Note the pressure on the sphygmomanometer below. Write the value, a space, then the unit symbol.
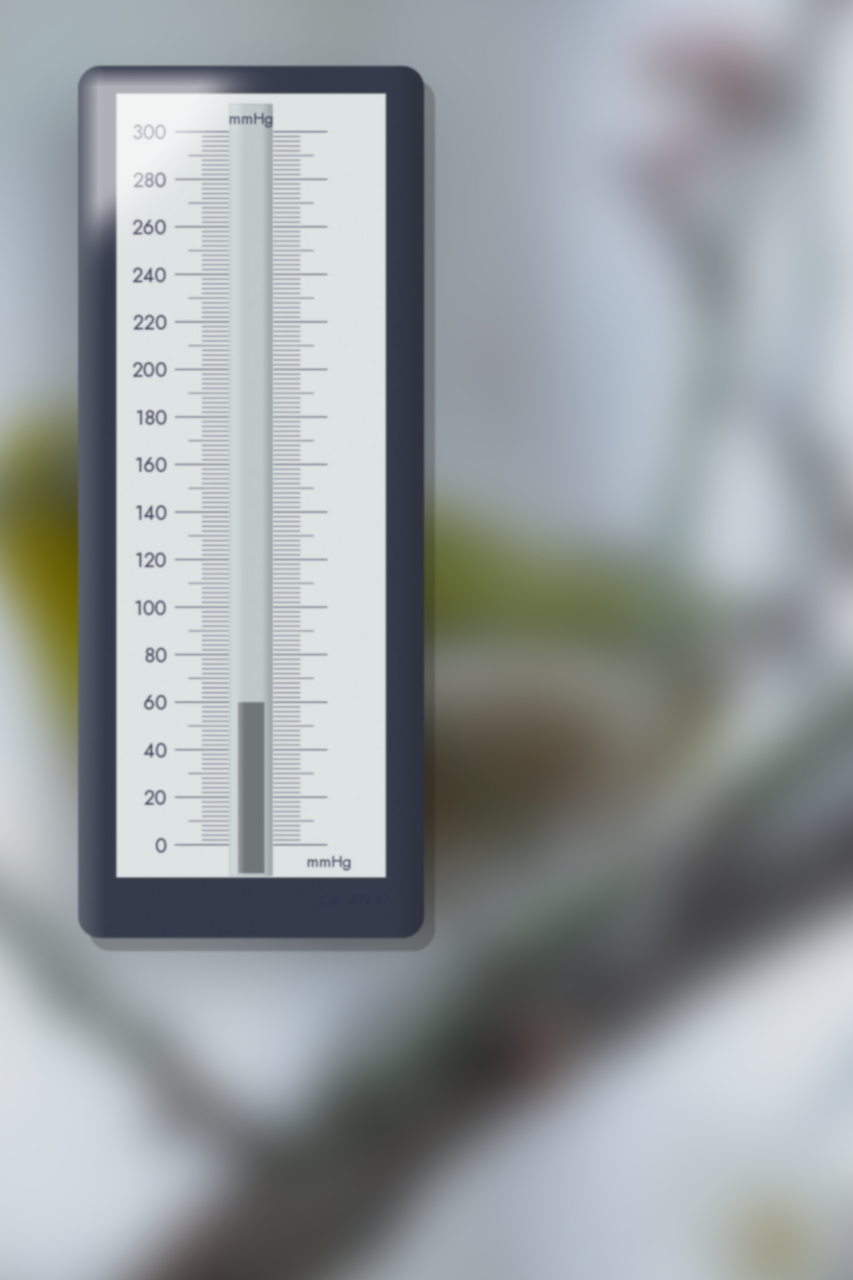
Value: 60 mmHg
